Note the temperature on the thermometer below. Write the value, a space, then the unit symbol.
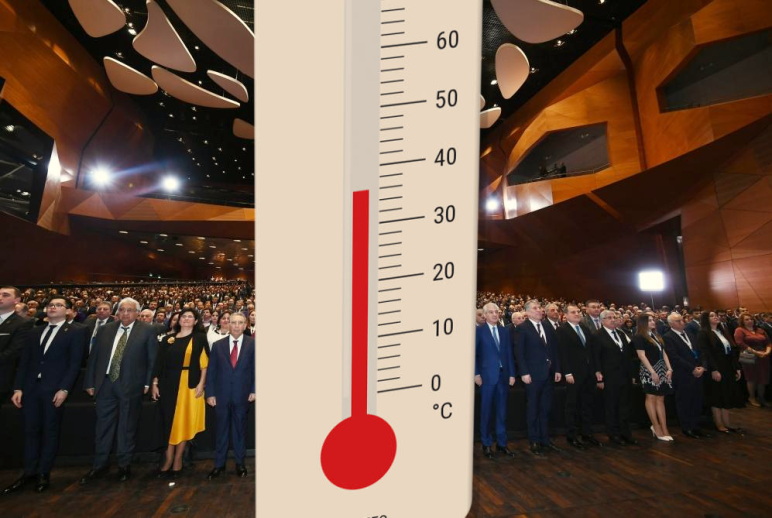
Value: 36 °C
